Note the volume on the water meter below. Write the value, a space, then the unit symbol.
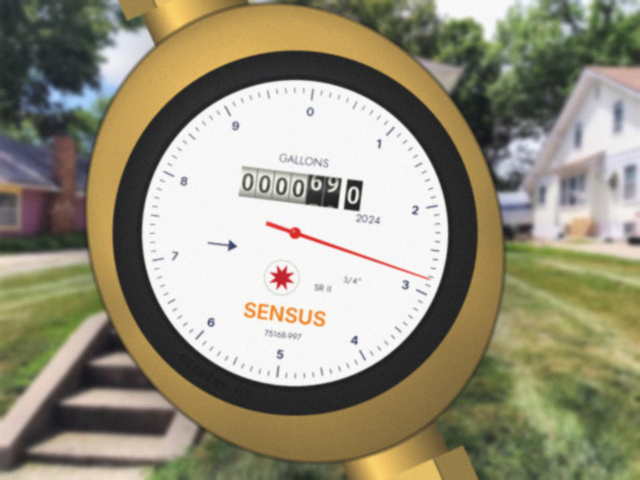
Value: 692.8 gal
